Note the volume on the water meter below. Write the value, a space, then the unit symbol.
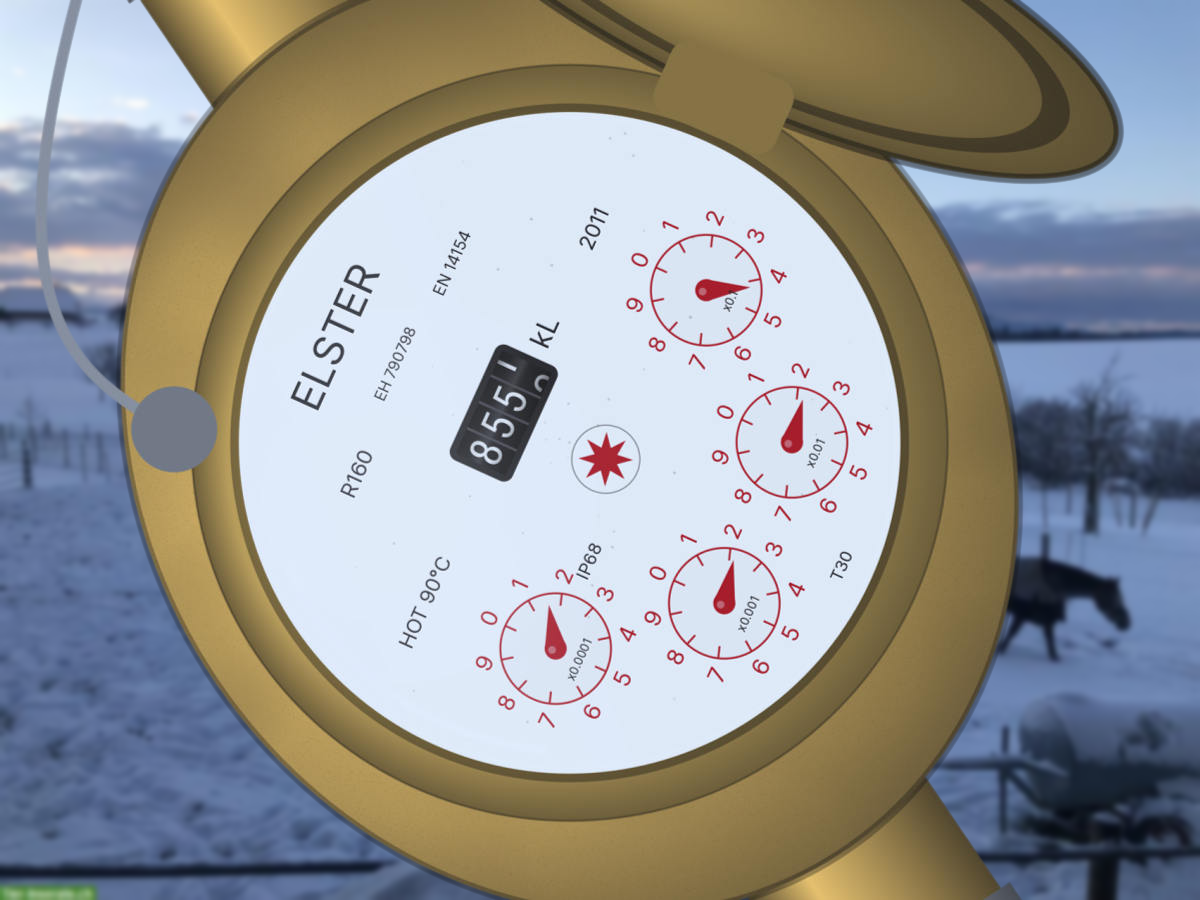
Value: 8551.4221 kL
